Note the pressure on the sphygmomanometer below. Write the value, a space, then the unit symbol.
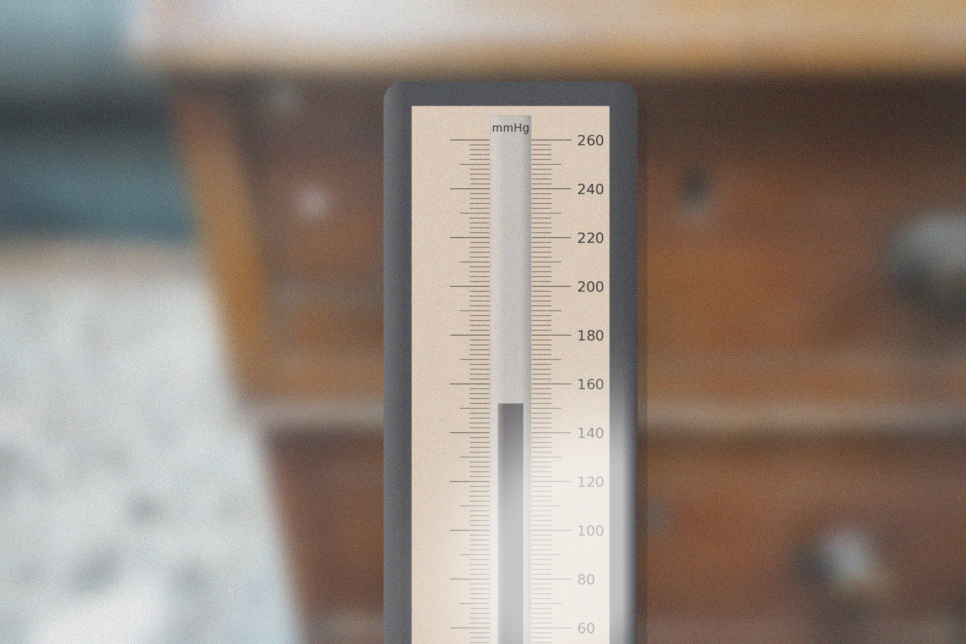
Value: 152 mmHg
